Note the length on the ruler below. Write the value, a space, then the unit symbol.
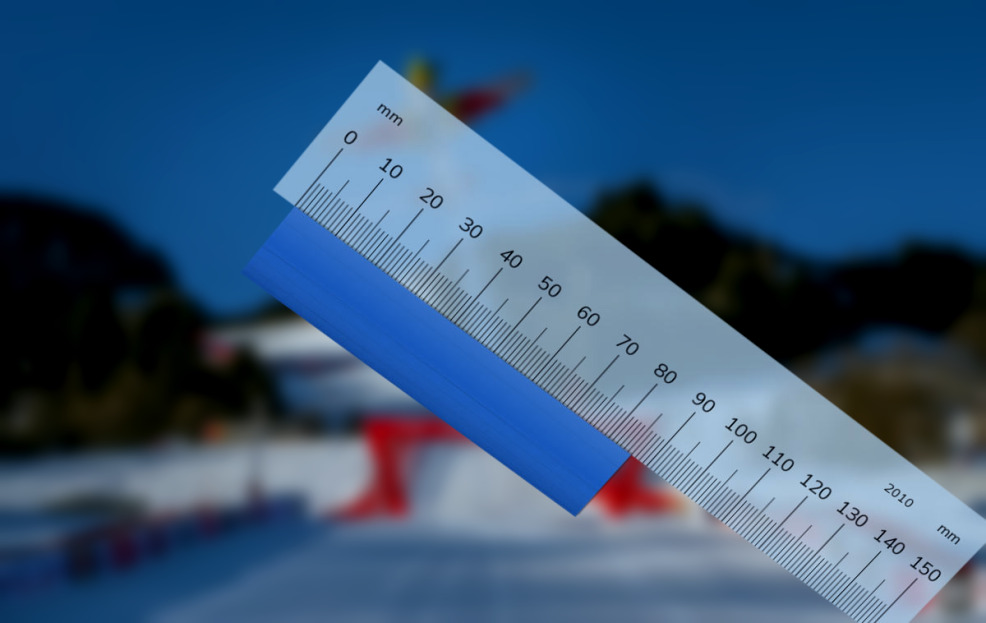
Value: 86 mm
